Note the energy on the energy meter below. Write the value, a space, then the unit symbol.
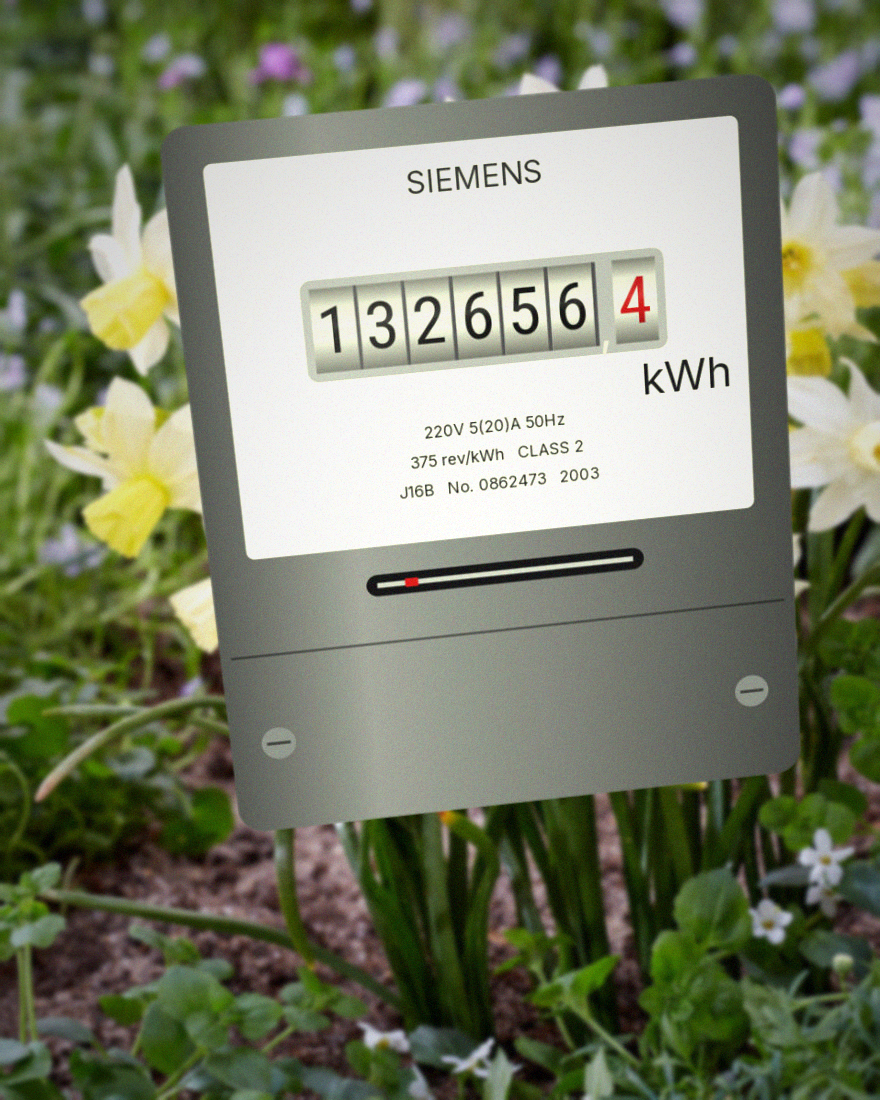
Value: 132656.4 kWh
